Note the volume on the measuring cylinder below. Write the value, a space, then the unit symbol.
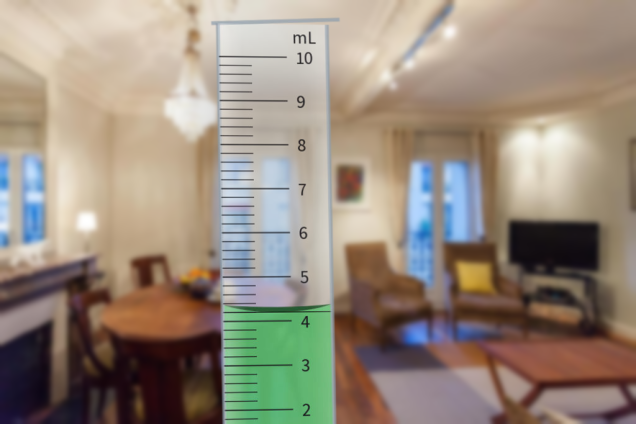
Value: 4.2 mL
